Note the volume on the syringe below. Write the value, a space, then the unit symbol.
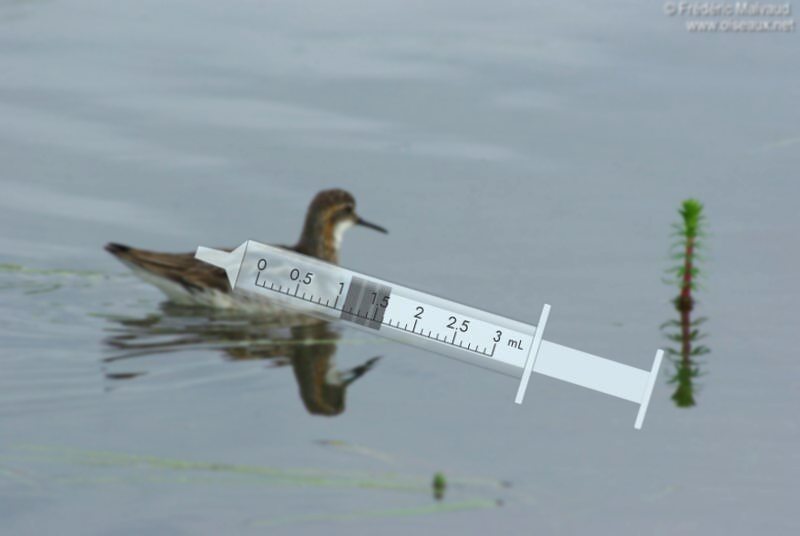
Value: 1.1 mL
